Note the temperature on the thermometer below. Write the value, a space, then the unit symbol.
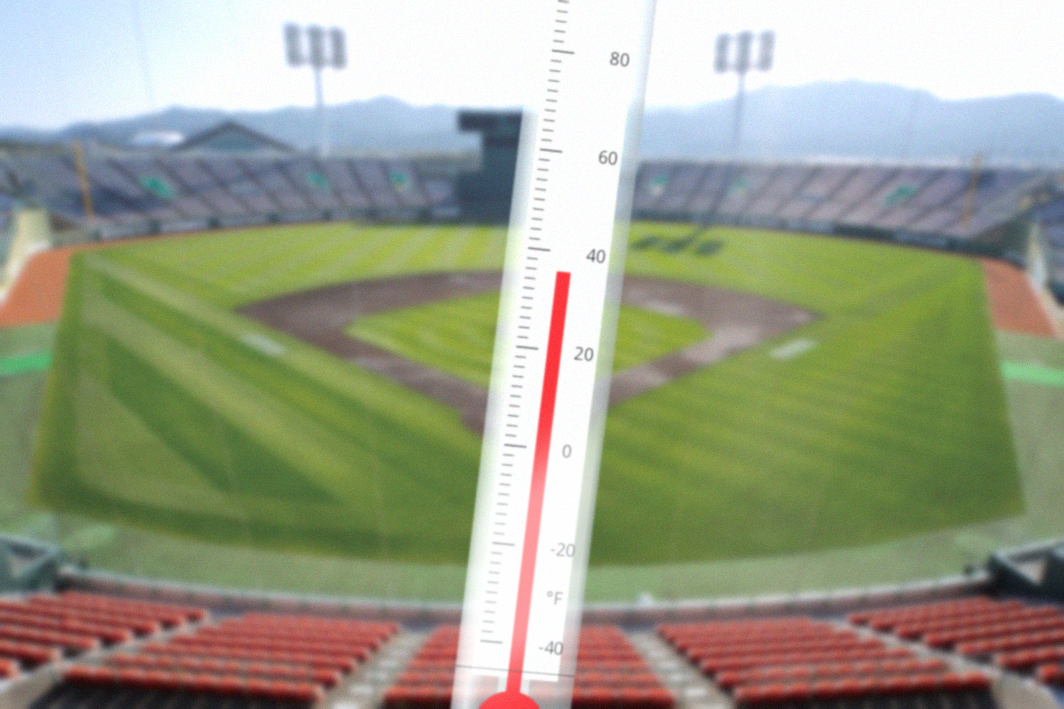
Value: 36 °F
